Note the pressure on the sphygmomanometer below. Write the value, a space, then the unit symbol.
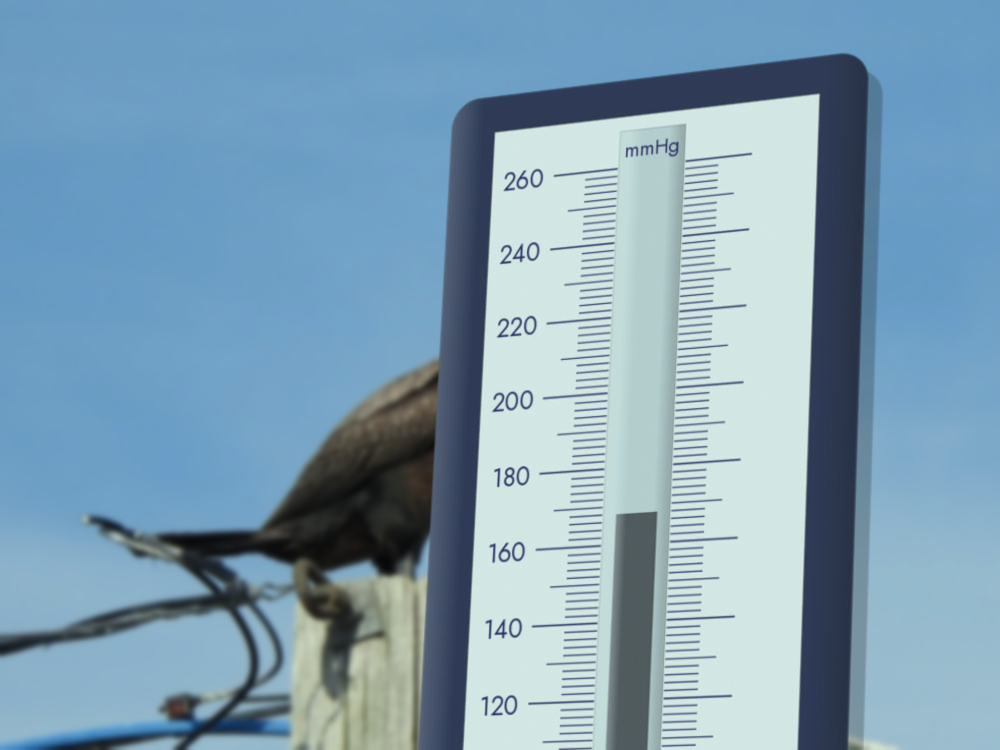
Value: 168 mmHg
